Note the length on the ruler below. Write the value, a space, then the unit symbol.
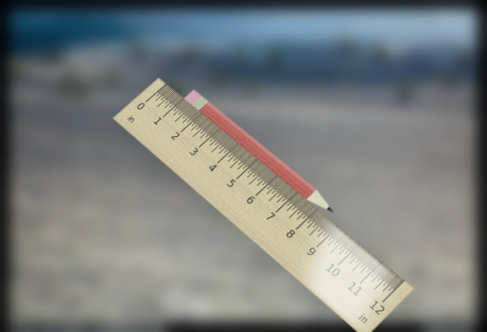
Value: 7.5 in
